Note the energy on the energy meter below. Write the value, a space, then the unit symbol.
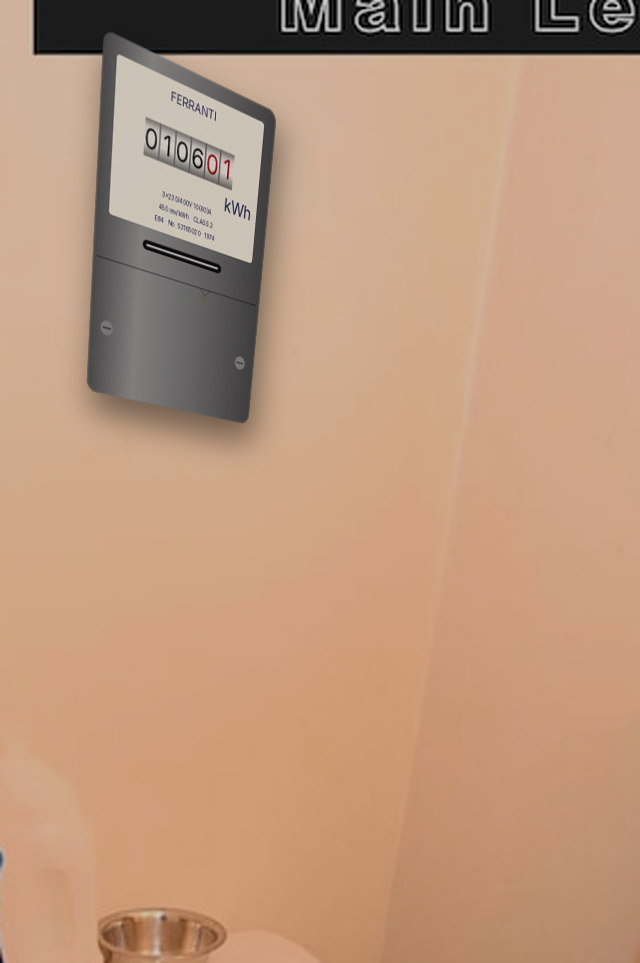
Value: 106.01 kWh
